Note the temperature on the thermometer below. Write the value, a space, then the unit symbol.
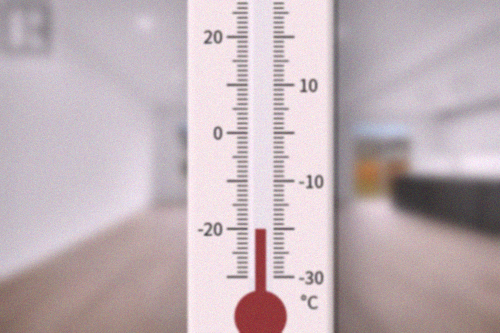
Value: -20 °C
